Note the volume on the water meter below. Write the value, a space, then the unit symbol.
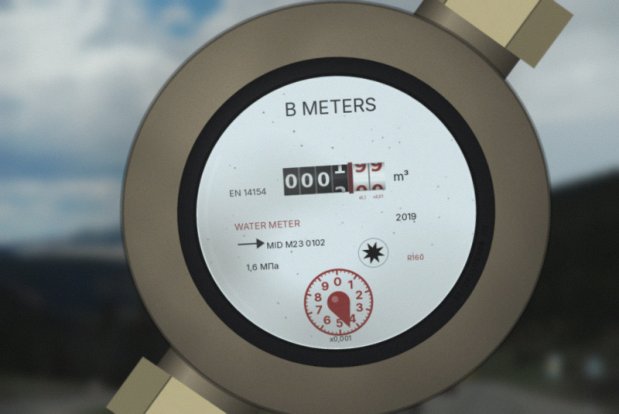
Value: 1.994 m³
